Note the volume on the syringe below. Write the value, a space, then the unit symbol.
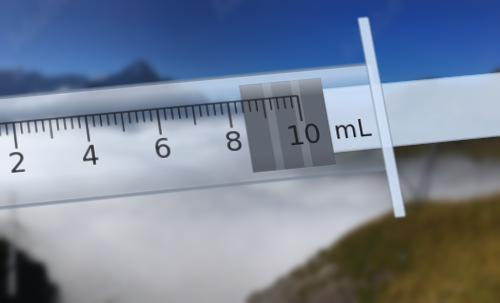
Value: 8.4 mL
